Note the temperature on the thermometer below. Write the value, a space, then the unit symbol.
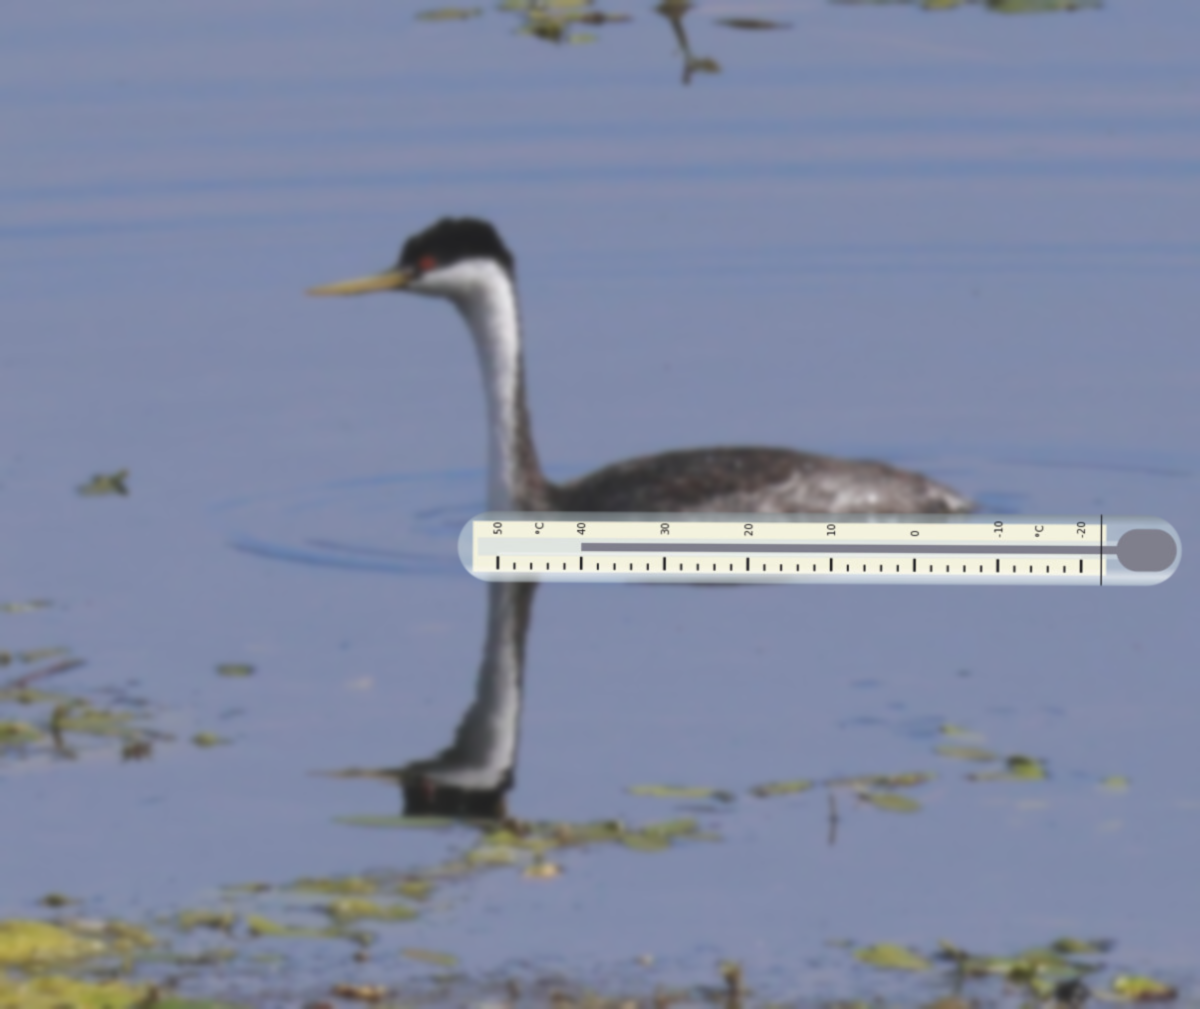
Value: 40 °C
